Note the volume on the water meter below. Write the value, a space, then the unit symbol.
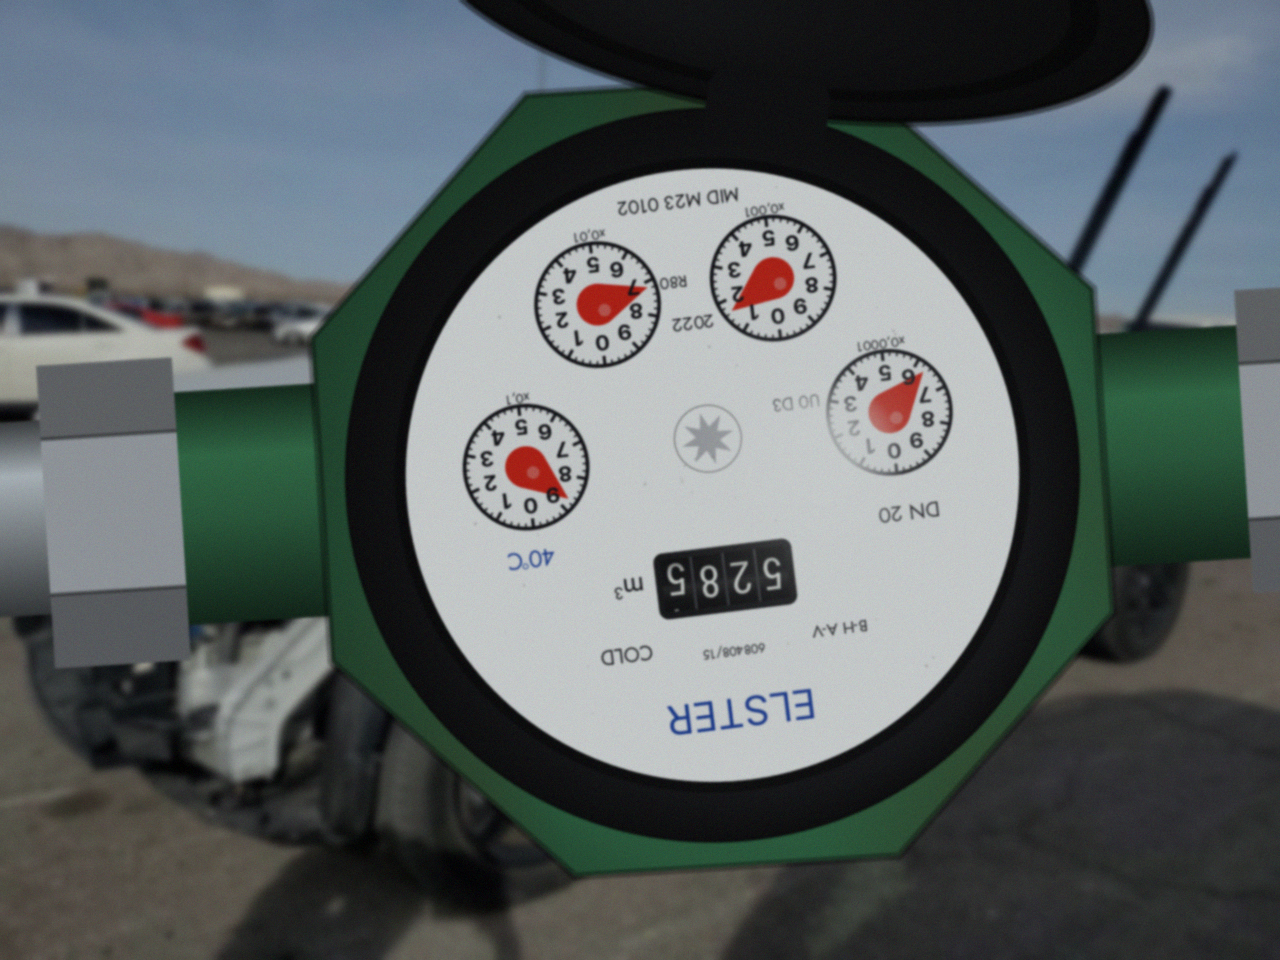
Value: 5284.8716 m³
